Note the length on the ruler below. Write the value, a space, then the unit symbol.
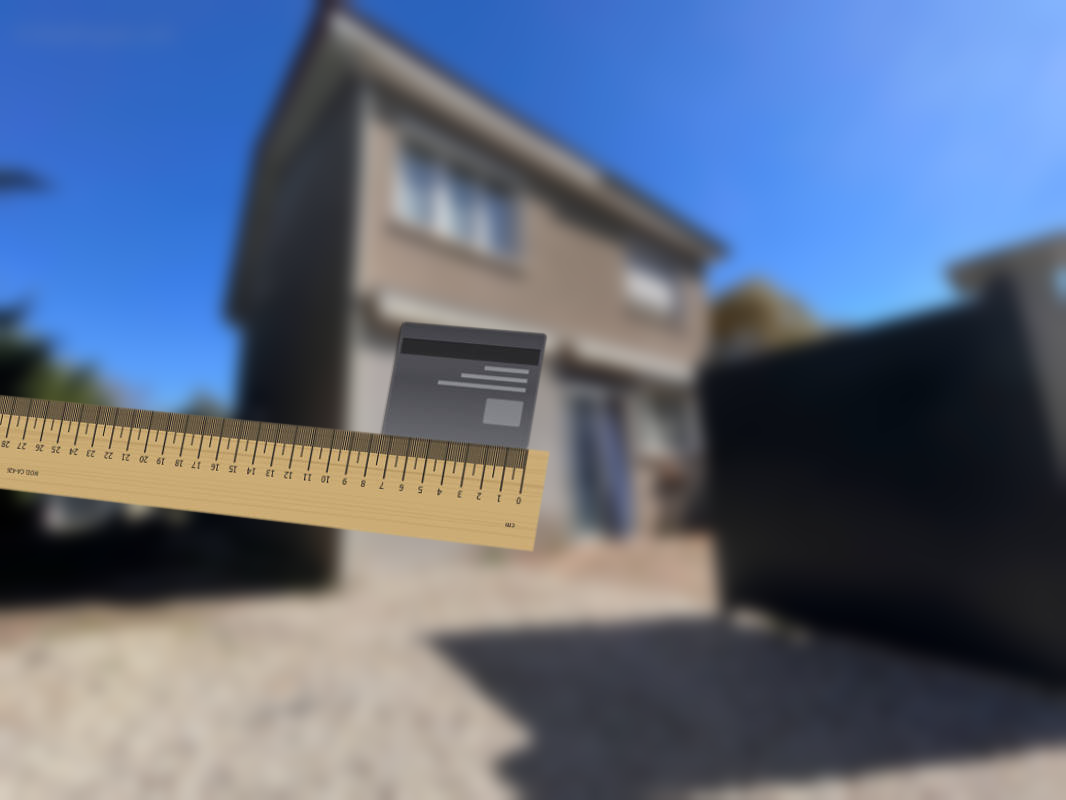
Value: 7.5 cm
